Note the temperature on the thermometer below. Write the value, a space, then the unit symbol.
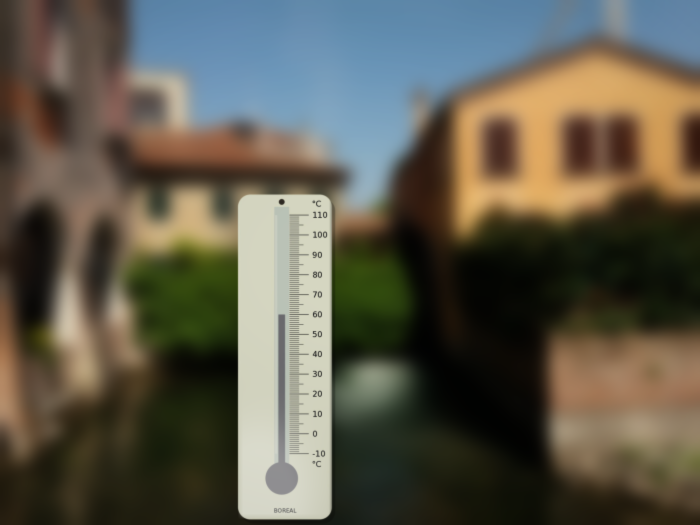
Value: 60 °C
